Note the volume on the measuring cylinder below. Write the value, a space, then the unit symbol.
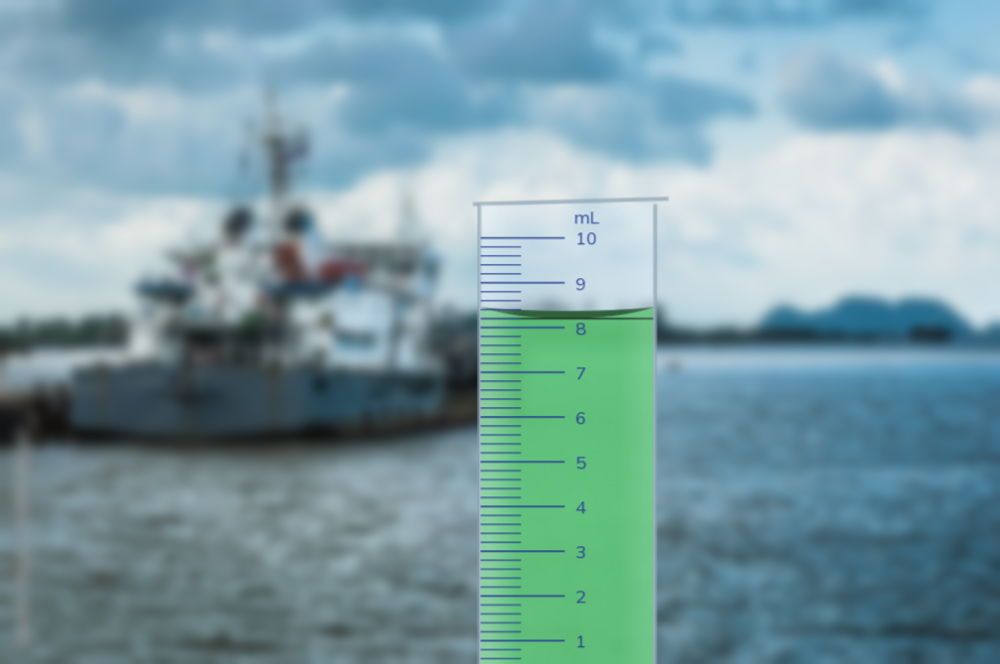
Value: 8.2 mL
